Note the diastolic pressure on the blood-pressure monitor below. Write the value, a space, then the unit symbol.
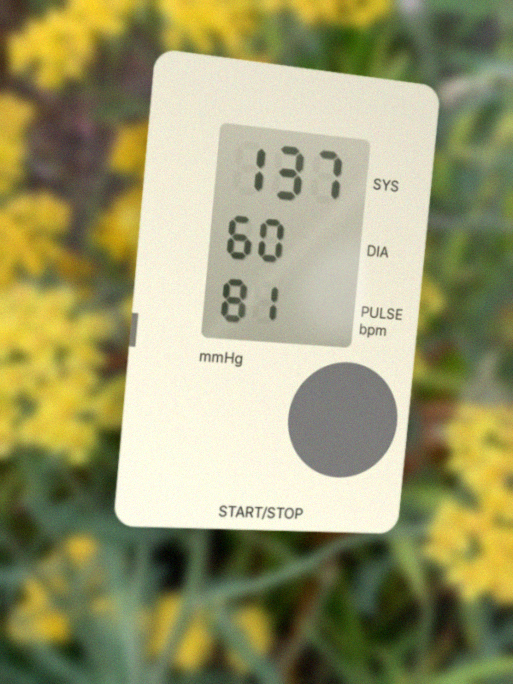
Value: 60 mmHg
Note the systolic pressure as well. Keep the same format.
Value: 137 mmHg
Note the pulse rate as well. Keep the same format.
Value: 81 bpm
